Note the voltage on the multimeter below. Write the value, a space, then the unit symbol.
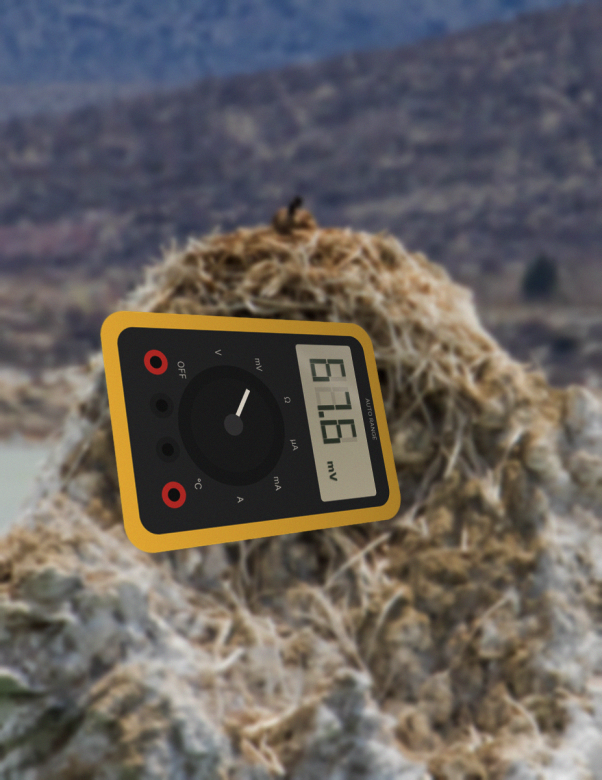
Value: 67.6 mV
